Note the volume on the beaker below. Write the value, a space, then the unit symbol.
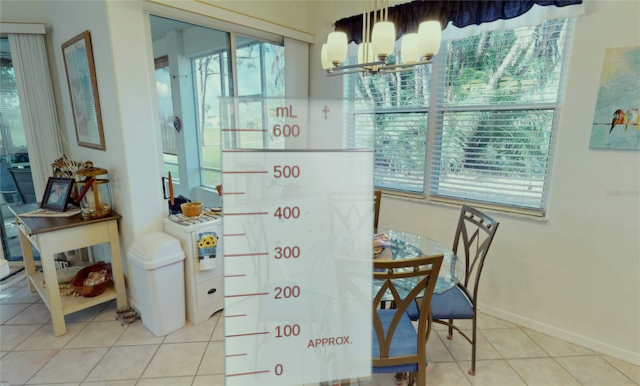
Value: 550 mL
